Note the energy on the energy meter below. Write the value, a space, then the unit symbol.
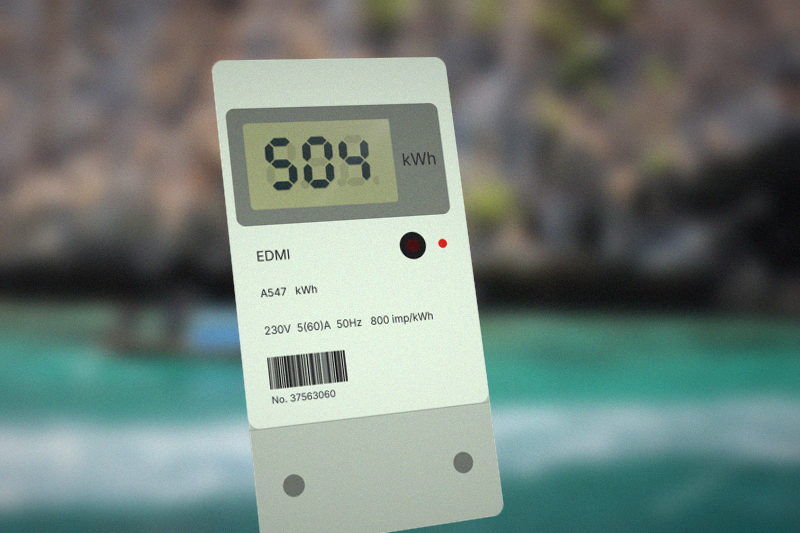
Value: 504 kWh
